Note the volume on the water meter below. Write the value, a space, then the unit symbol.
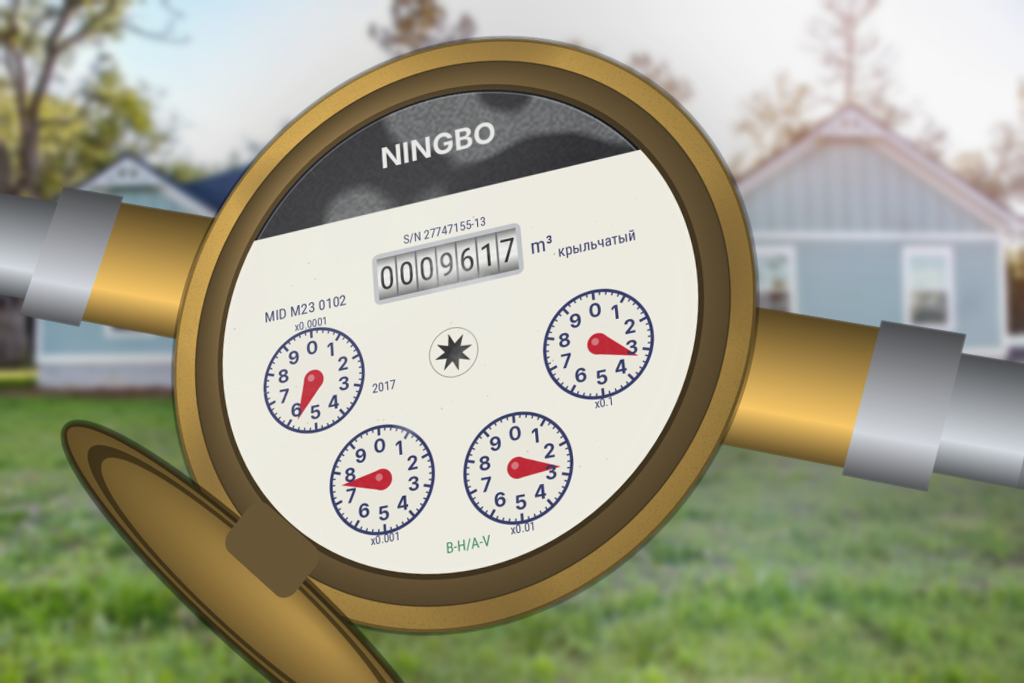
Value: 9617.3275 m³
